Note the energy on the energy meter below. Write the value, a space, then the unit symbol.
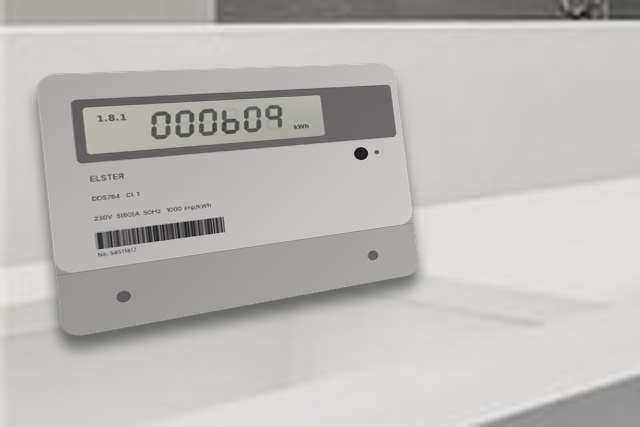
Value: 609 kWh
